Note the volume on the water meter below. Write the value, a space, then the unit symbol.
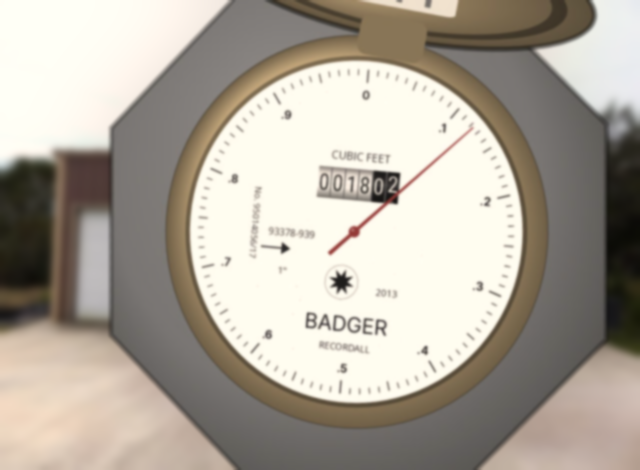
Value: 1802.12 ft³
